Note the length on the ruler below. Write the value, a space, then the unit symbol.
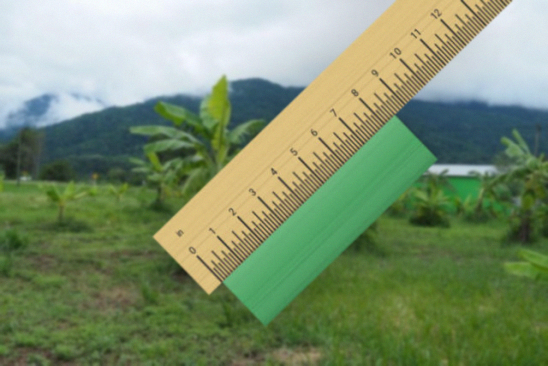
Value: 8.5 in
